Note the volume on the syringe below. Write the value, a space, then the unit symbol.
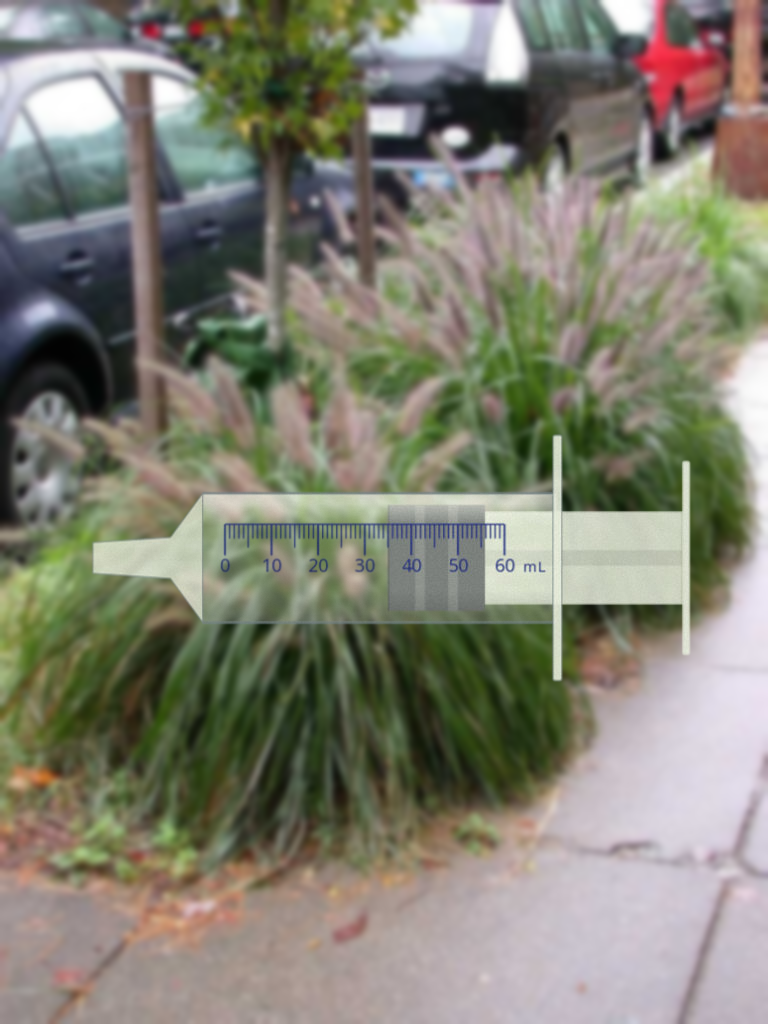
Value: 35 mL
